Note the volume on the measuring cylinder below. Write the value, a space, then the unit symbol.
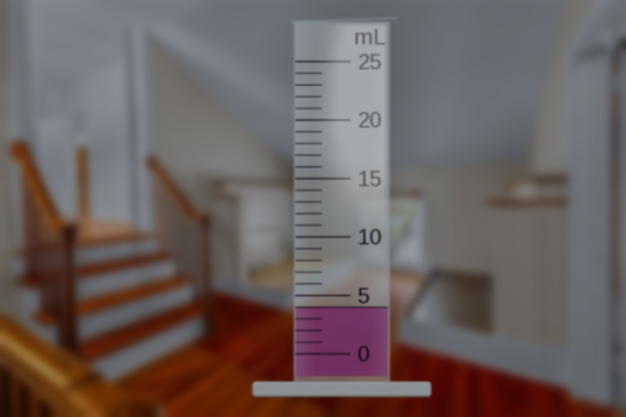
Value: 4 mL
